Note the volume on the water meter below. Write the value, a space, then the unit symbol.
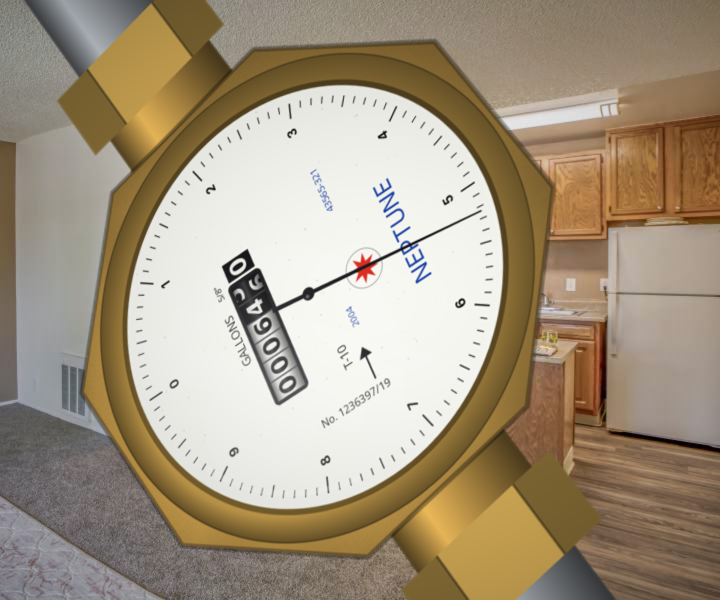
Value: 6455.2 gal
